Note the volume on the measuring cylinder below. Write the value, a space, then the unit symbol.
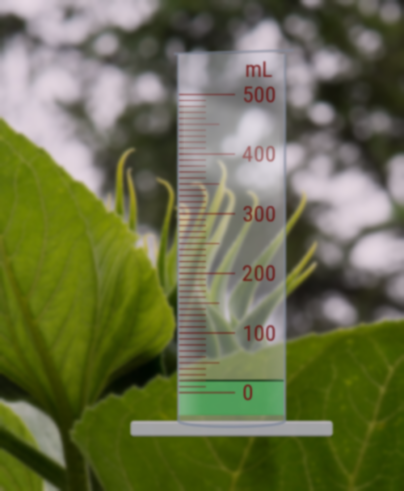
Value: 20 mL
